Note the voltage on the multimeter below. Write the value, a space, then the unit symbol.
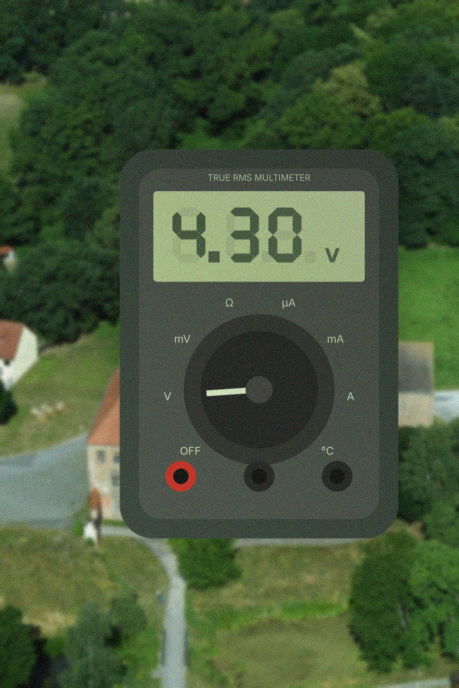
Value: 4.30 V
